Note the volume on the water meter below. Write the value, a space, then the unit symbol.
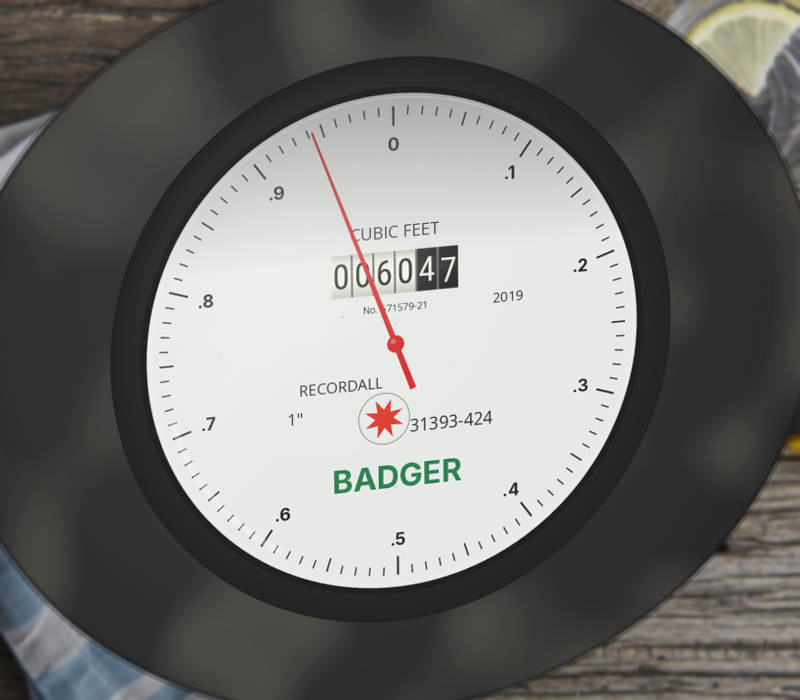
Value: 6046.94 ft³
